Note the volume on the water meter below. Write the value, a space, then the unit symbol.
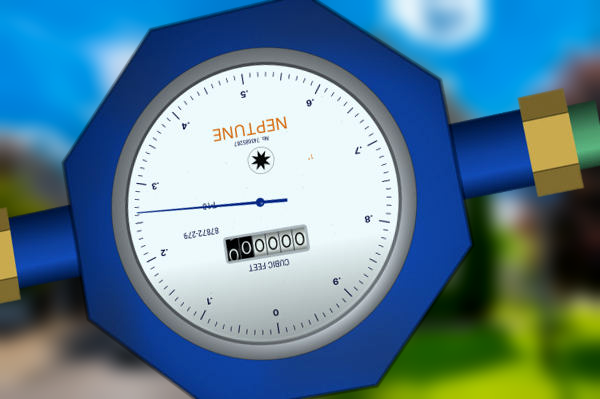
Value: 0.26 ft³
